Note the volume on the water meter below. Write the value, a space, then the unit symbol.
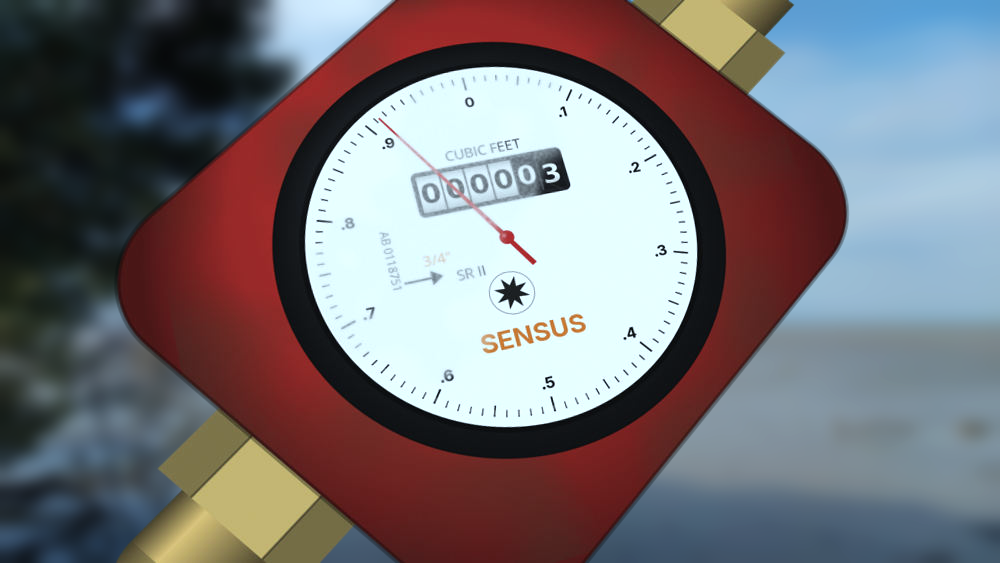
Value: 2.91 ft³
